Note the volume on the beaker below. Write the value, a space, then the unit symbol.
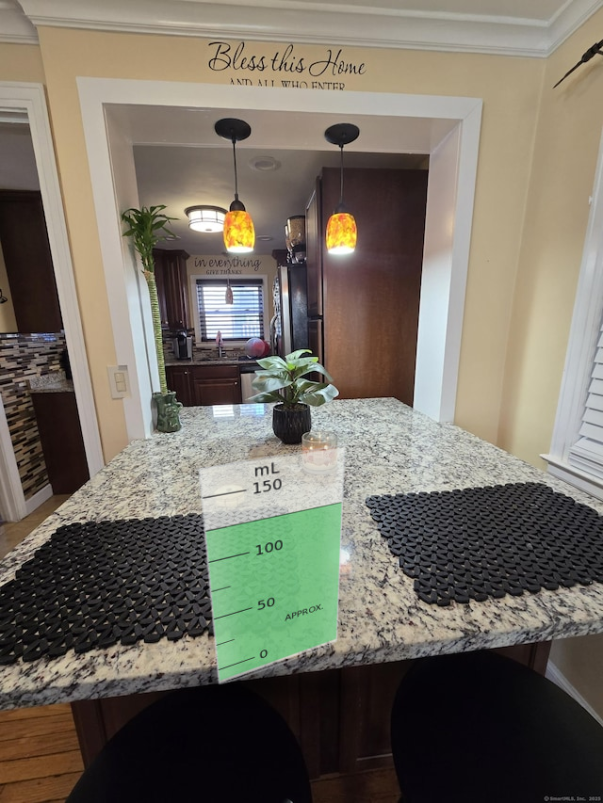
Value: 125 mL
